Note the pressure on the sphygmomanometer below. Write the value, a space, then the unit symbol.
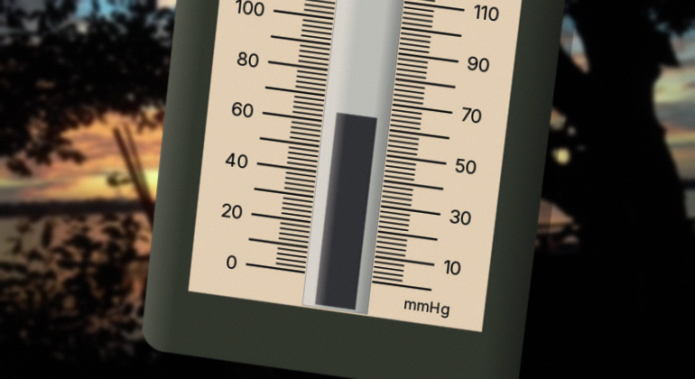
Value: 64 mmHg
